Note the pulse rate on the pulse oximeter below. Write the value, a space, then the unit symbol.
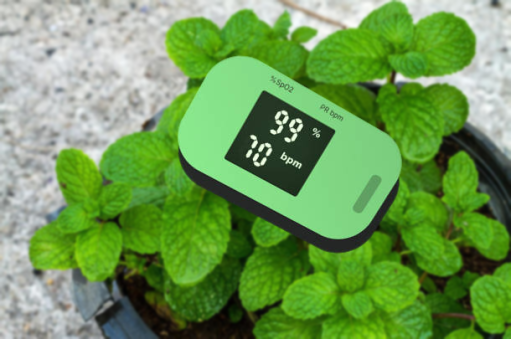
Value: 70 bpm
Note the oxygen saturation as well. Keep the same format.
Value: 99 %
